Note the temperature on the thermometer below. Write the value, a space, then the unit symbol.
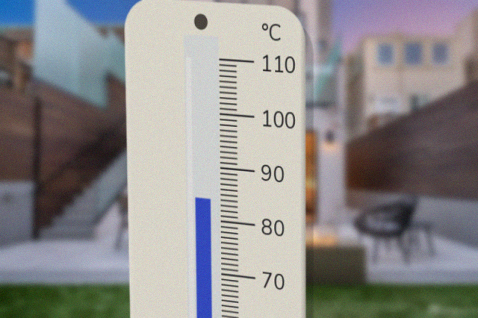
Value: 84 °C
